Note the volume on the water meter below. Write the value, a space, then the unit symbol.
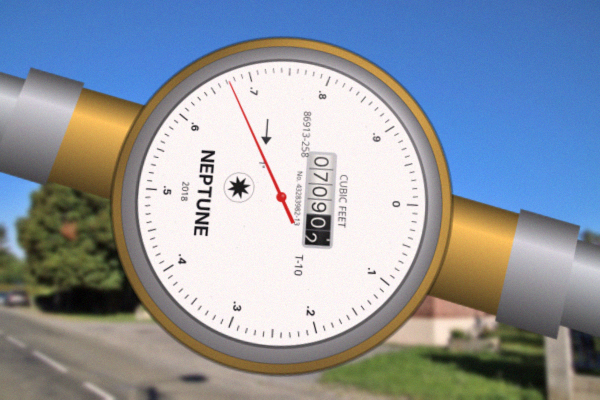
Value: 70901.67 ft³
